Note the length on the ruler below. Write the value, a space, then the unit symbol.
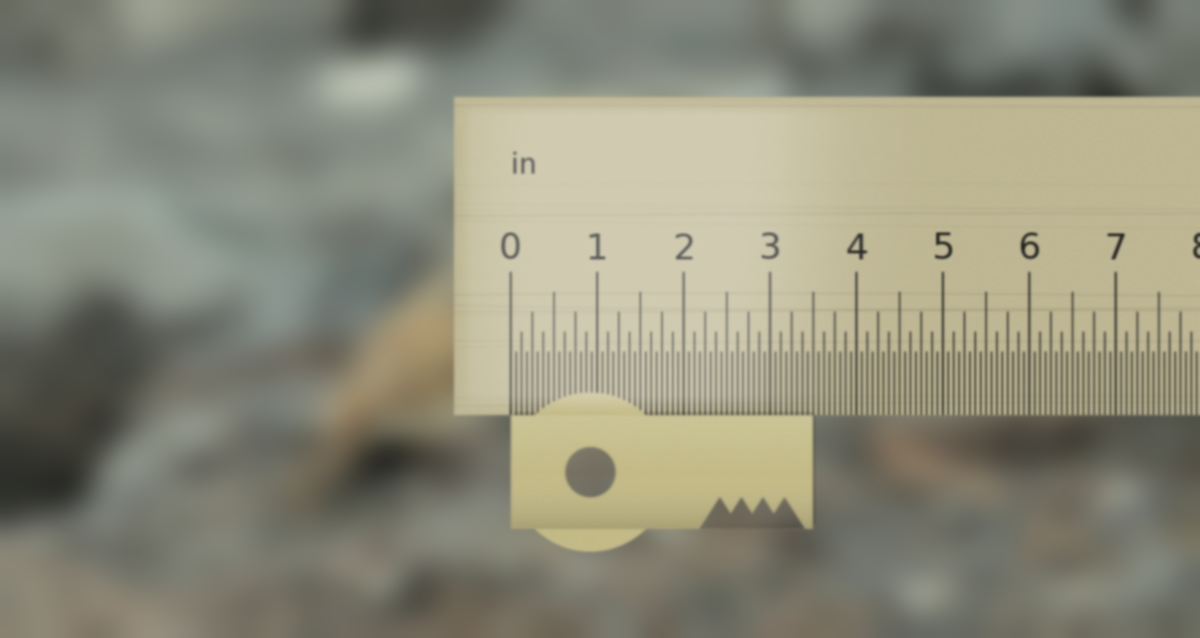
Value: 3.5 in
